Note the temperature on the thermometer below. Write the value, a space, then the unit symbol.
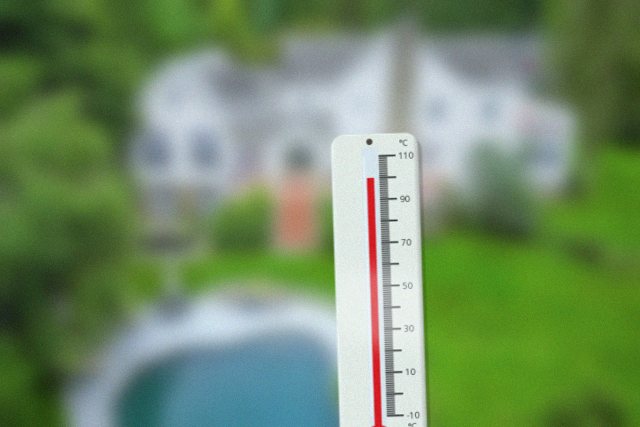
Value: 100 °C
